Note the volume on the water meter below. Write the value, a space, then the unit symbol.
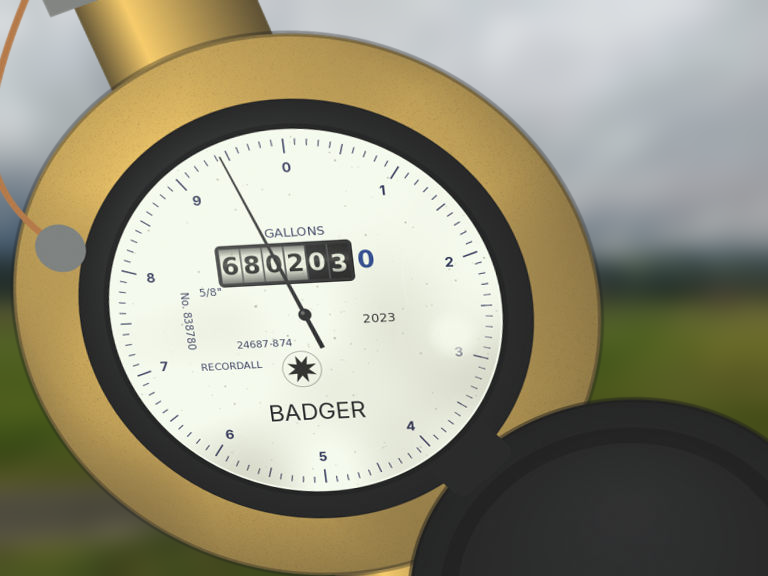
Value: 6802029.4 gal
